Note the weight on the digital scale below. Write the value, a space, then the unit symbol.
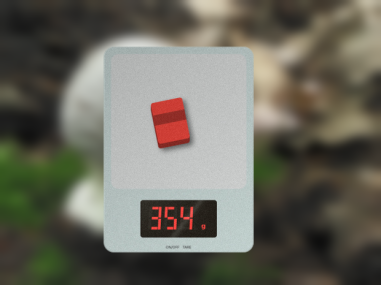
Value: 354 g
